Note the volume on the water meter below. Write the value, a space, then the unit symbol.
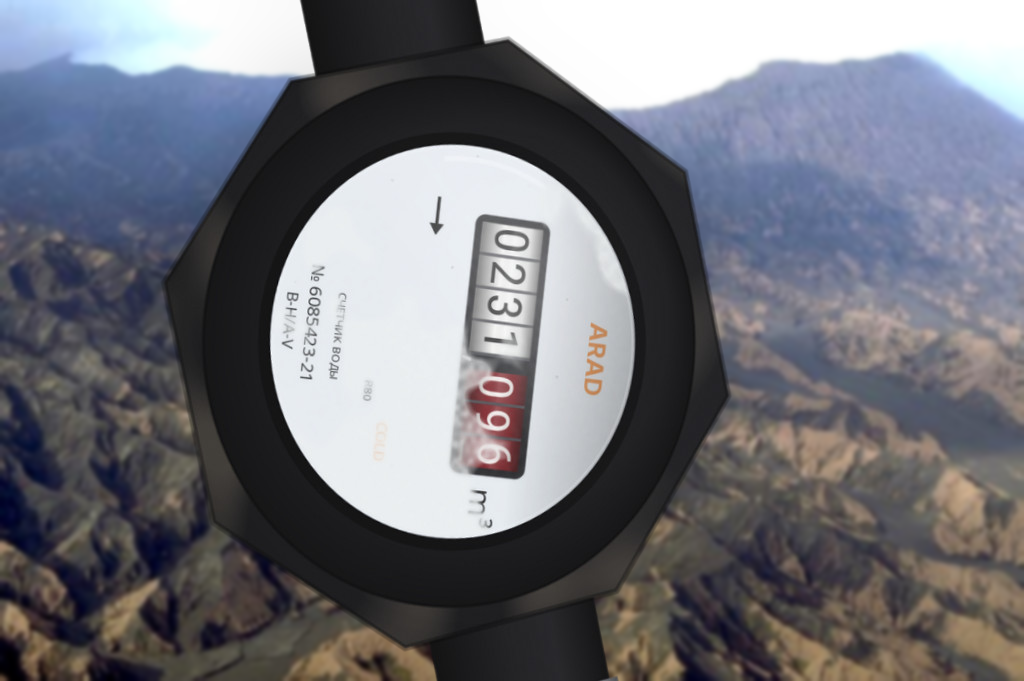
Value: 231.096 m³
